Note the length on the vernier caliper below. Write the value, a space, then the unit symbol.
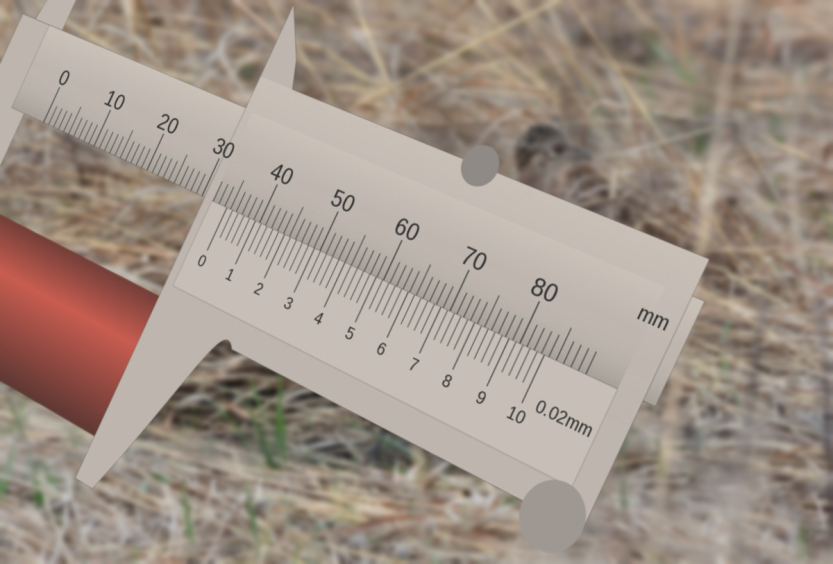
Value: 34.4 mm
